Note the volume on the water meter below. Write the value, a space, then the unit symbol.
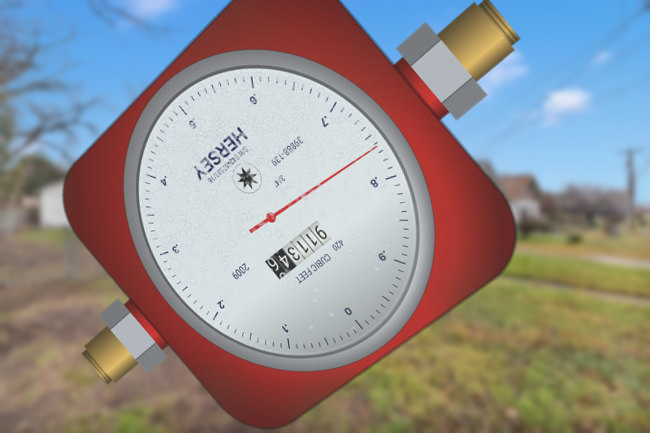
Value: 911345.76 ft³
